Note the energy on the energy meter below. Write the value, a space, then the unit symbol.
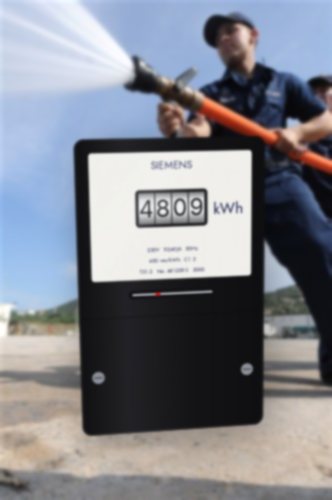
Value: 4809 kWh
